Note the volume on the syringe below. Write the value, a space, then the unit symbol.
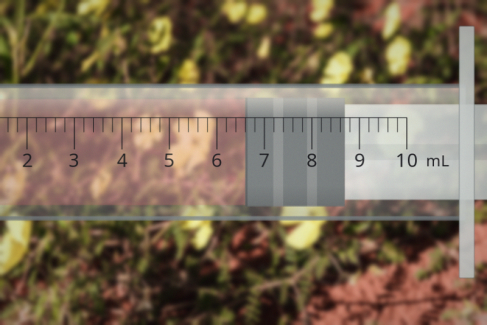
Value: 6.6 mL
